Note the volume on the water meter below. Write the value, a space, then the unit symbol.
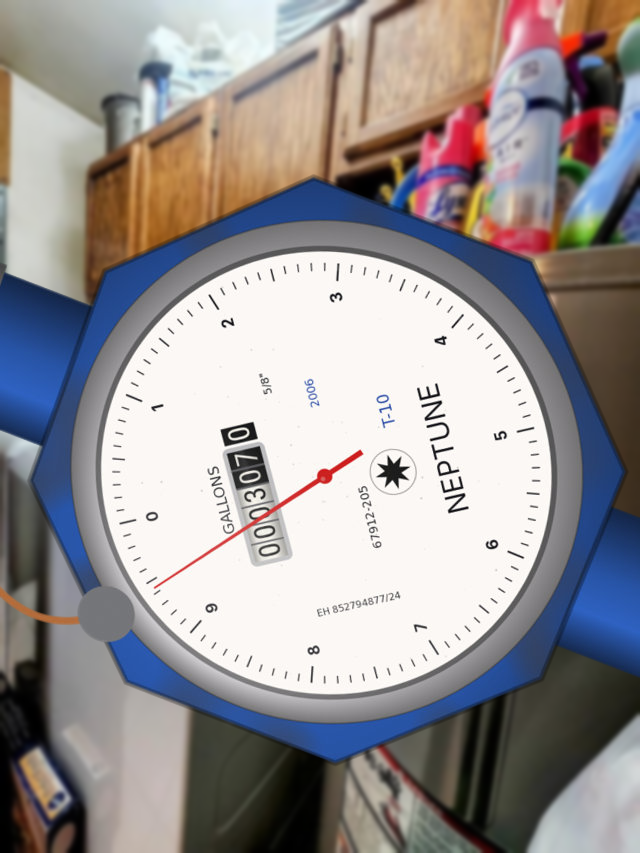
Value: 3069.4 gal
